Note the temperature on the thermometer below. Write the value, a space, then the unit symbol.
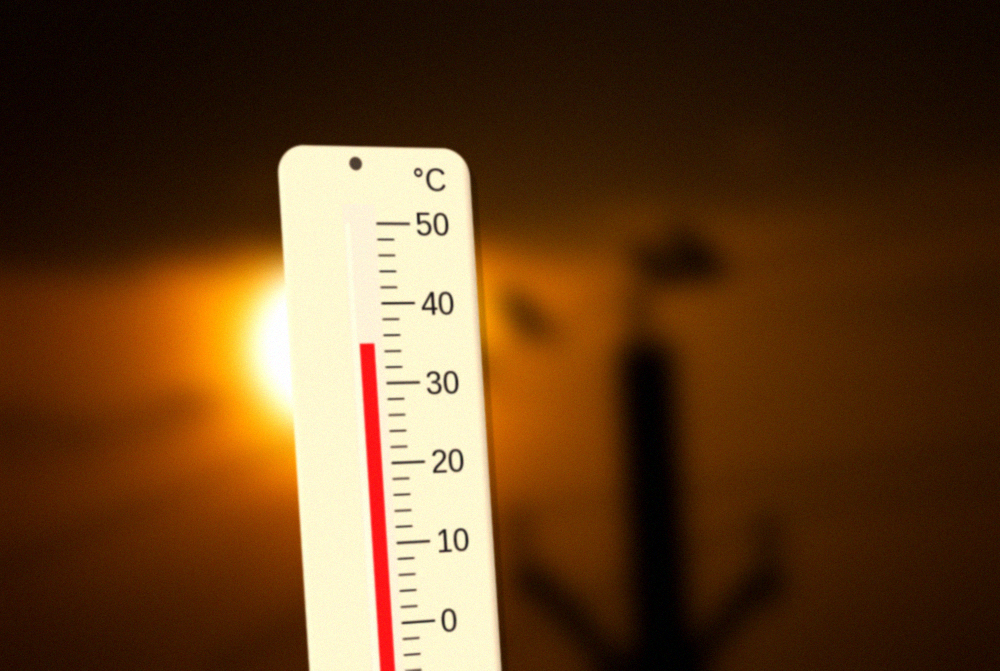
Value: 35 °C
